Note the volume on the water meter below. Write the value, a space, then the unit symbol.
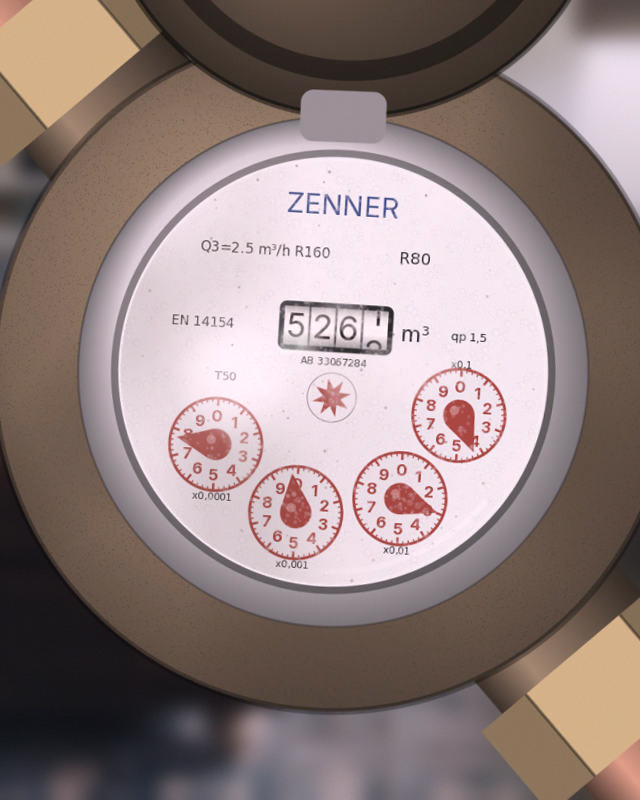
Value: 5261.4297 m³
